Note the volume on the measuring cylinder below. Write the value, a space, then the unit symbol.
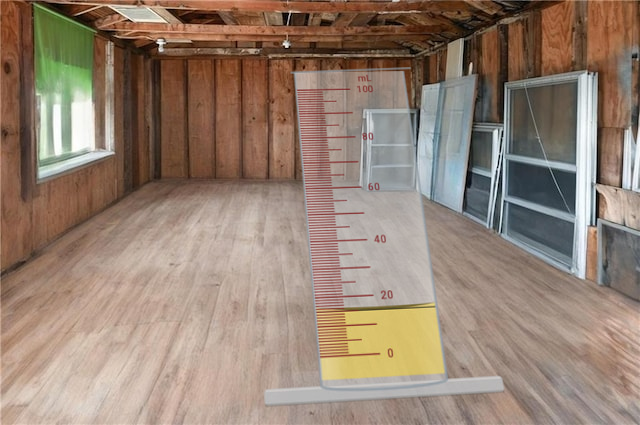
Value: 15 mL
